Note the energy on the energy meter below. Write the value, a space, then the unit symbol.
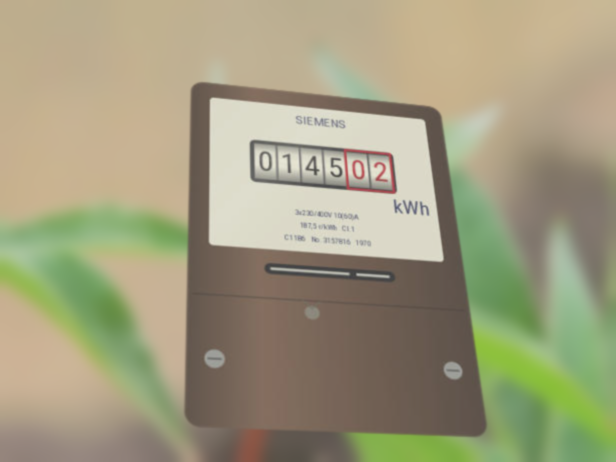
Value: 145.02 kWh
